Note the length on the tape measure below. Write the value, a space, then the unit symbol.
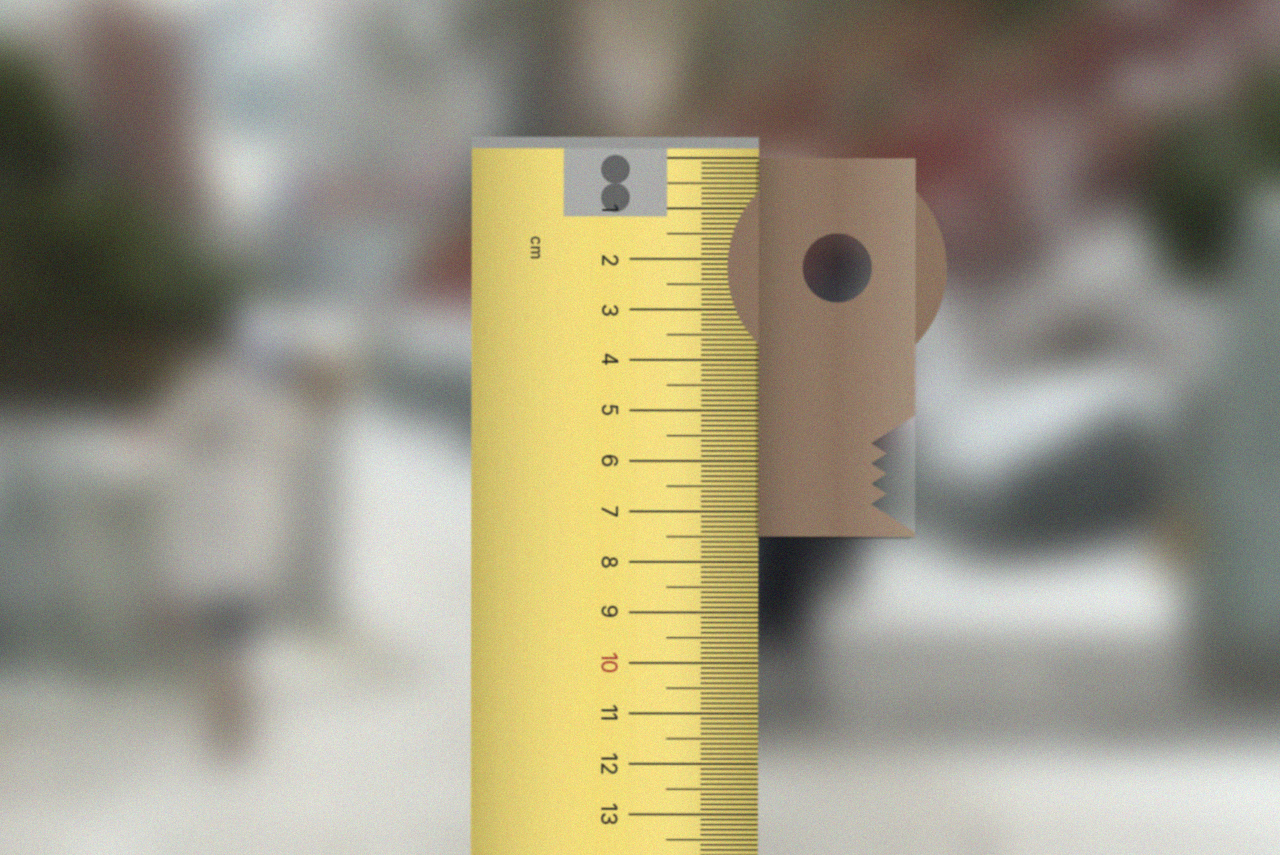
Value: 7.5 cm
